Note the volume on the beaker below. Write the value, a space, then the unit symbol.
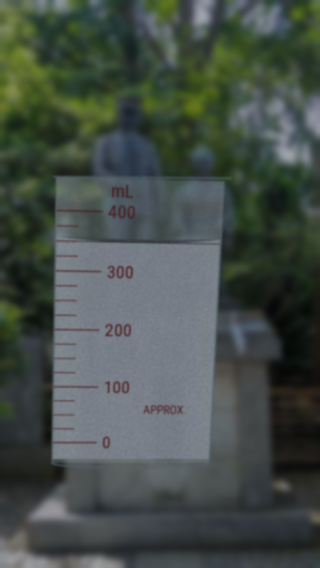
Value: 350 mL
